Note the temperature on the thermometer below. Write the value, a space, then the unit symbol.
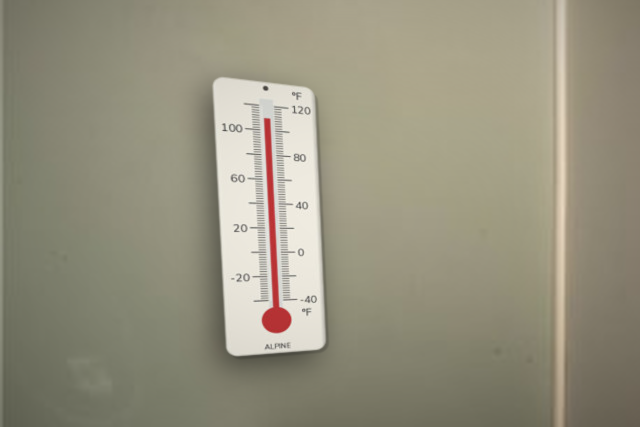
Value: 110 °F
